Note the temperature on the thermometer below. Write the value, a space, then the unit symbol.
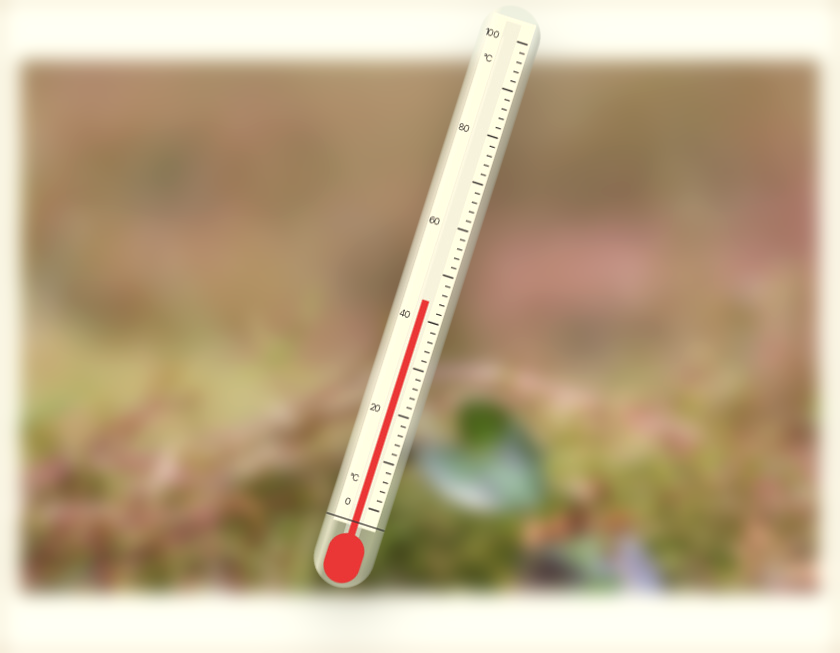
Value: 44 °C
